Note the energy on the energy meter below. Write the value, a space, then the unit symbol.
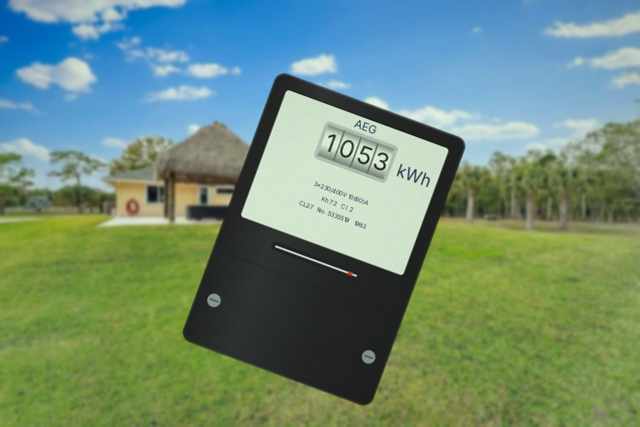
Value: 1053 kWh
